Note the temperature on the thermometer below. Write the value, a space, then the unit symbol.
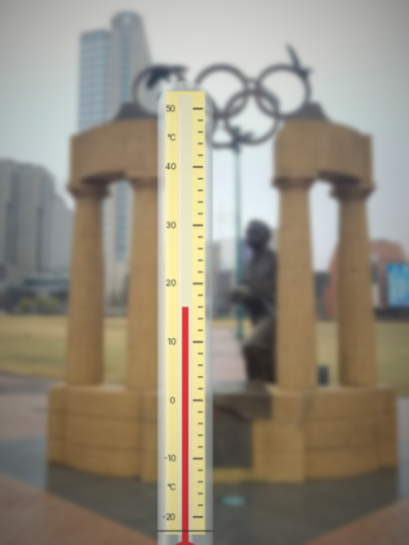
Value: 16 °C
